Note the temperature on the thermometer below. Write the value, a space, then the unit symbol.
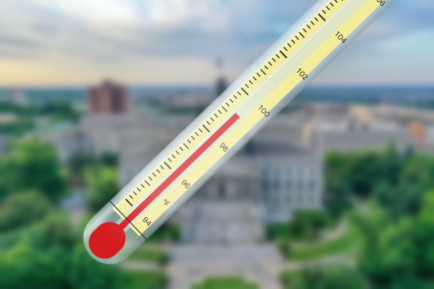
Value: 99.2 °F
